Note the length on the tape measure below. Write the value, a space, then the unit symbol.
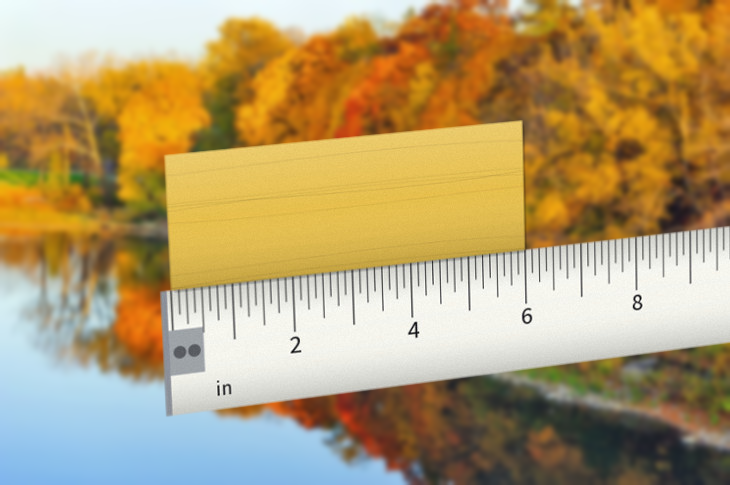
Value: 6 in
